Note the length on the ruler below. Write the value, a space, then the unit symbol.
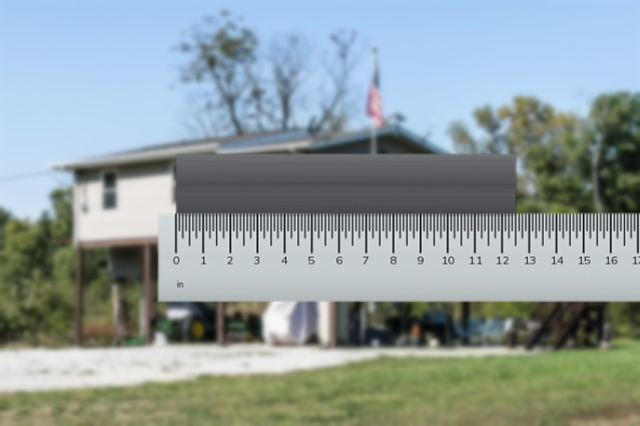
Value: 12.5 in
